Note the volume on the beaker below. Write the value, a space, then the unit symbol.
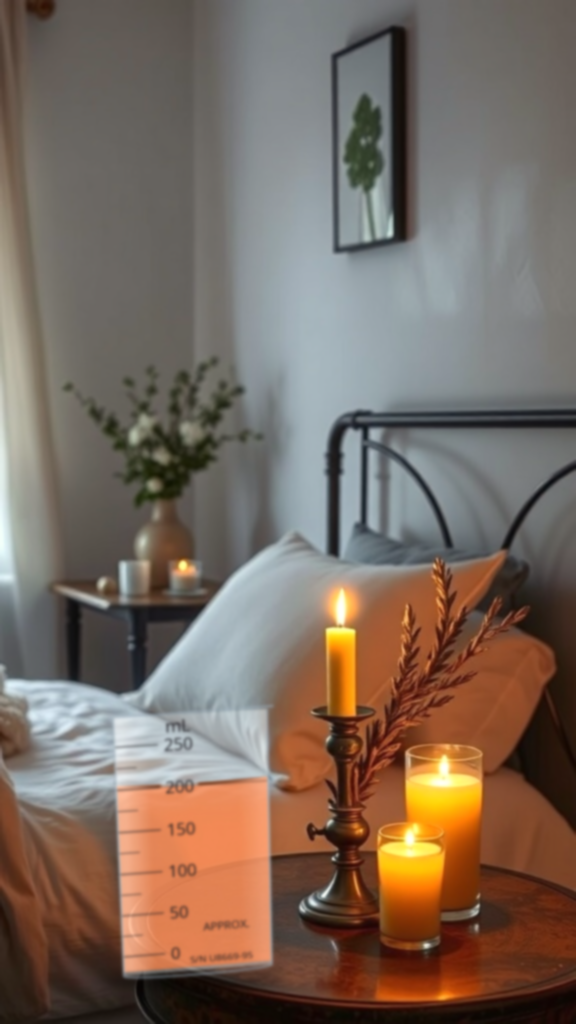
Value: 200 mL
